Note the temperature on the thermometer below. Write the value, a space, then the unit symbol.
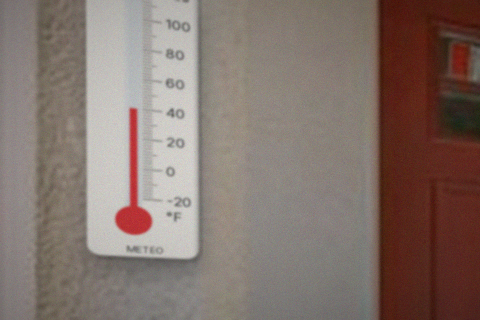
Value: 40 °F
